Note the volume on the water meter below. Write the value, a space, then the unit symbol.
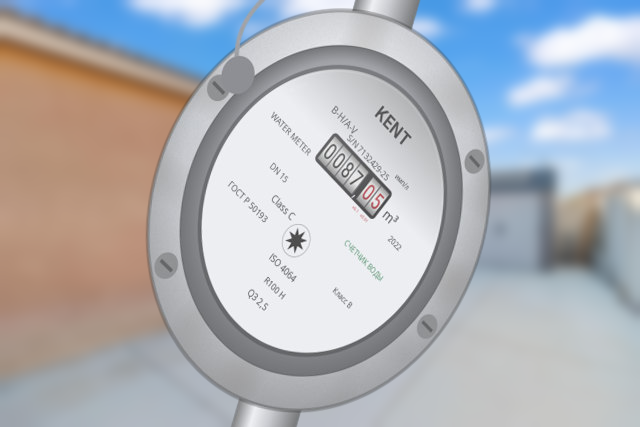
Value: 87.05 m³
